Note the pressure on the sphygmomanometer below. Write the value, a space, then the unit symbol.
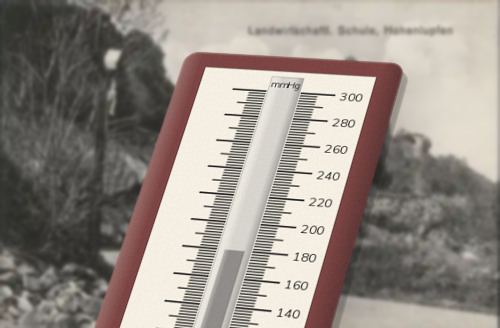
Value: 180 mmHg
